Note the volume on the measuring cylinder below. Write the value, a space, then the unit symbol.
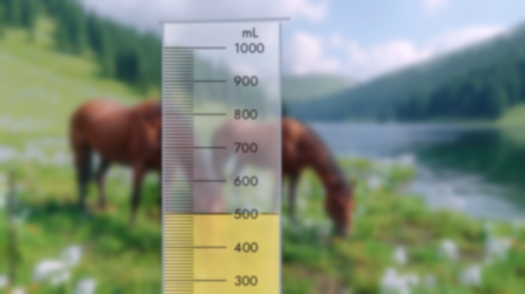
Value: 500 mL
